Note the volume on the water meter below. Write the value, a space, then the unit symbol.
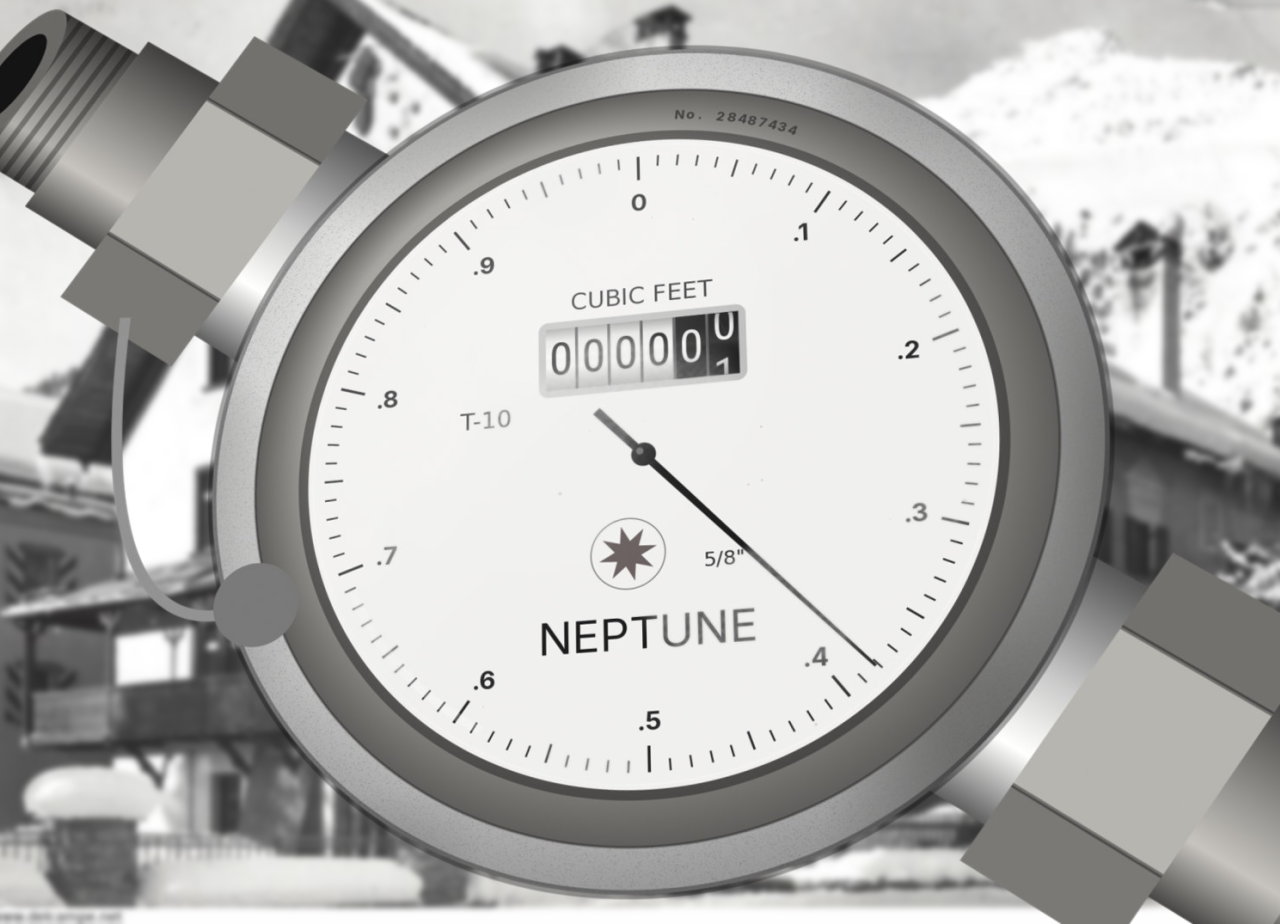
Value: 0.38 ft³
